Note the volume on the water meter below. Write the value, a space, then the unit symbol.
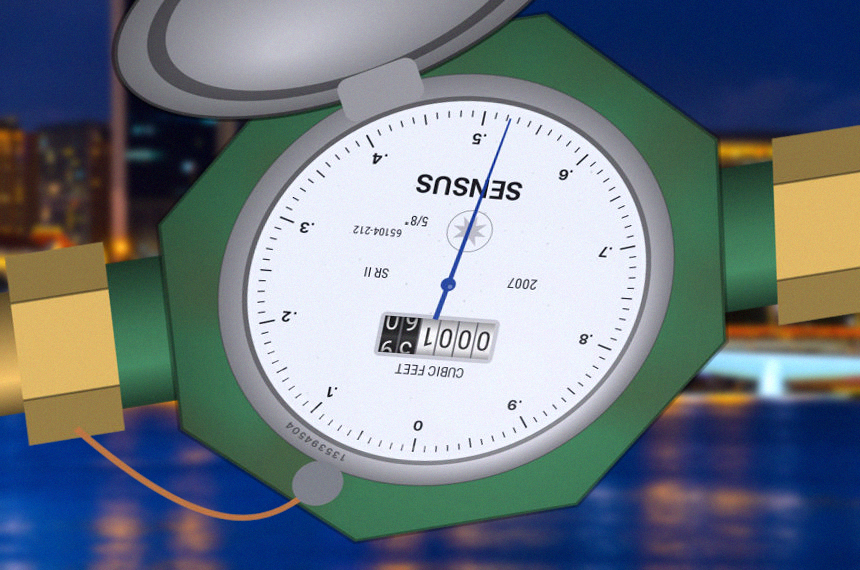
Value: 159.52 ft³
